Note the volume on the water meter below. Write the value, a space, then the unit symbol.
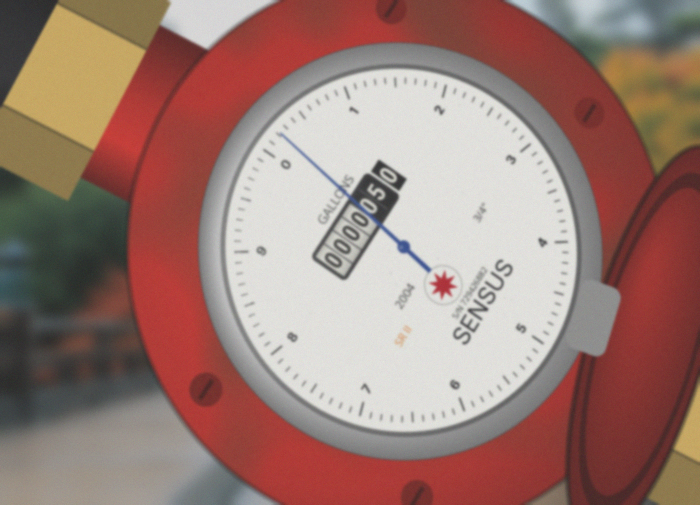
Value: 50.2 gal
